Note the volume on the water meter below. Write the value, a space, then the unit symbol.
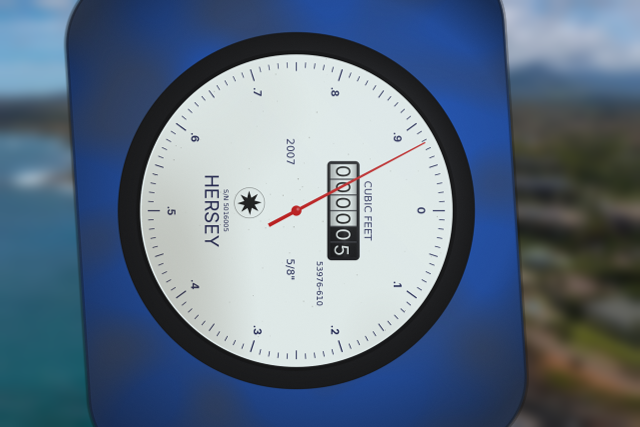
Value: 4.92 ft³
